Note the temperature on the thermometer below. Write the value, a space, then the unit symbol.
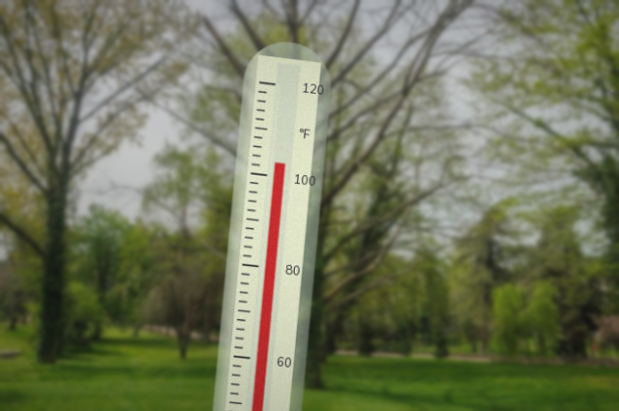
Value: 103 °F
